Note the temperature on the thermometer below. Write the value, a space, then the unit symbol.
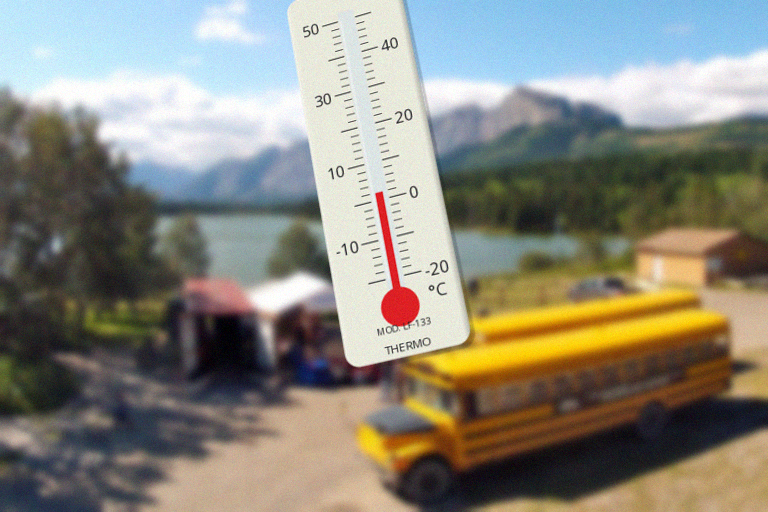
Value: 2 °C
